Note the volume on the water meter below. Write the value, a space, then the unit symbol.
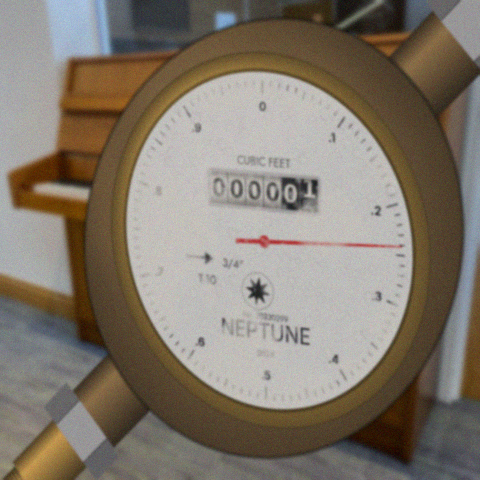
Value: 1.24 ft³
